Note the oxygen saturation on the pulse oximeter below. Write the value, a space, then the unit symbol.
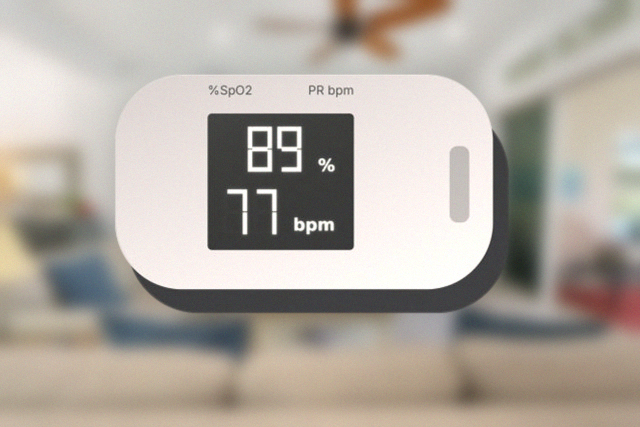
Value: 89 %
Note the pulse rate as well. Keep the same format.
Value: 77 bpm
